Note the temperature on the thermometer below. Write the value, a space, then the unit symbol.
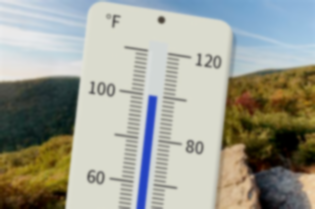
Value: 100 °F
